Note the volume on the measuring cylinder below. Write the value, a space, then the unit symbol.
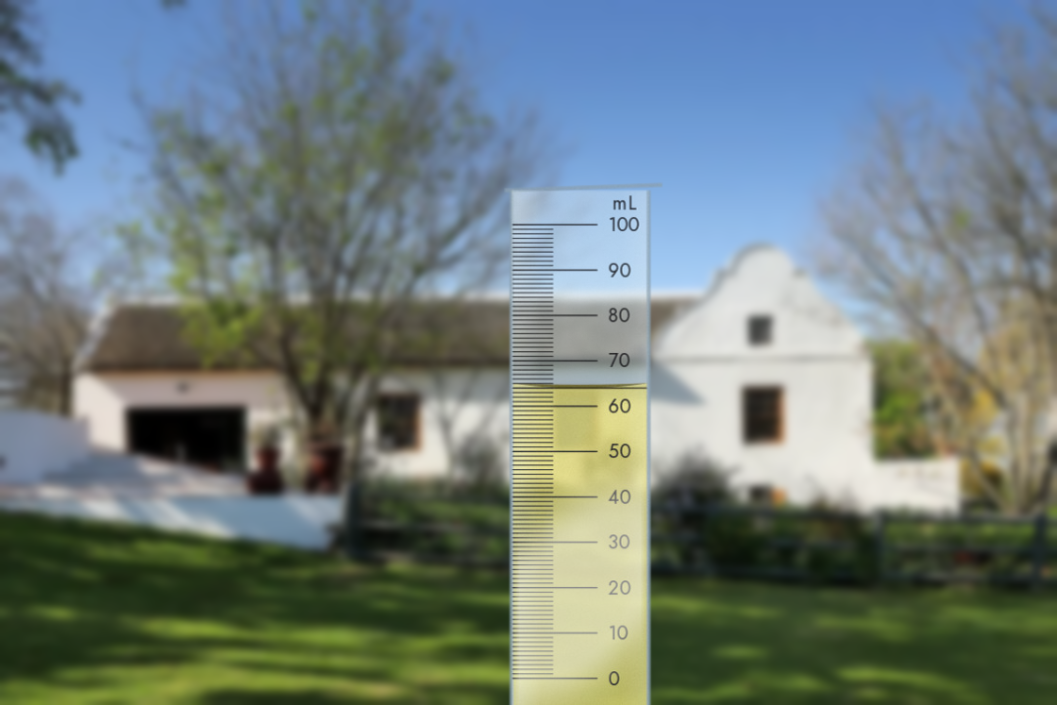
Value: 64 mL
